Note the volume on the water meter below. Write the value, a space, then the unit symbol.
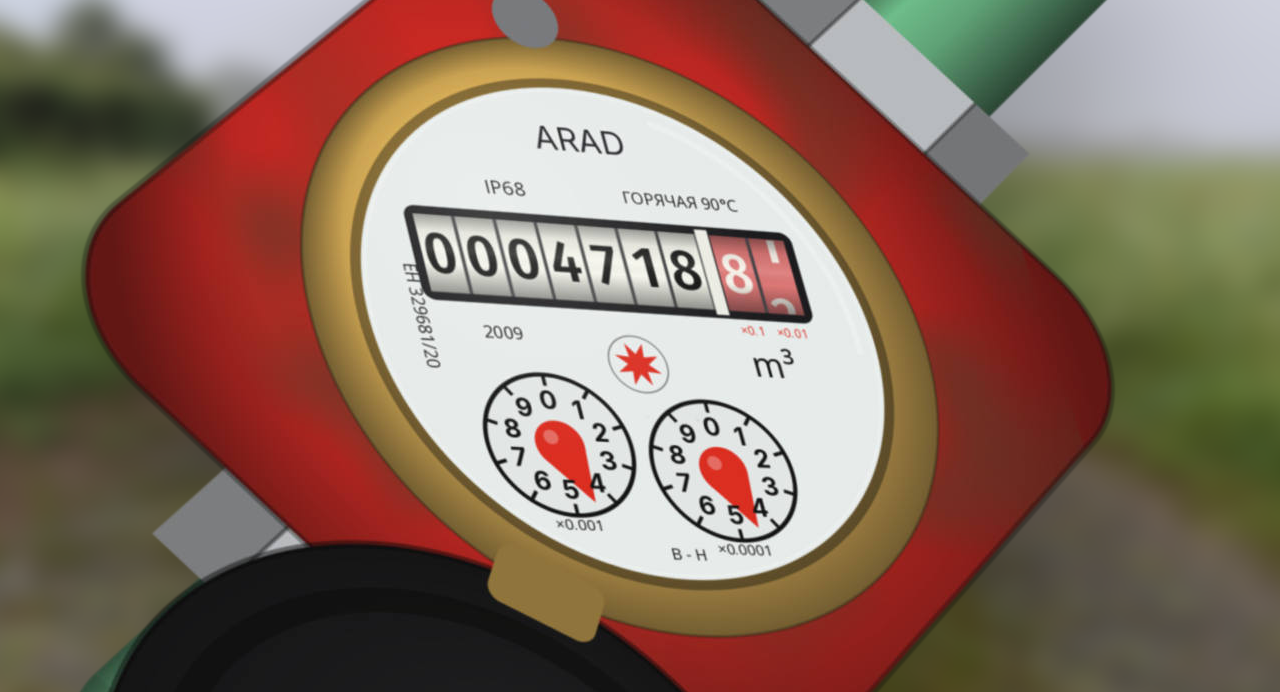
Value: 4718.8144 m³
